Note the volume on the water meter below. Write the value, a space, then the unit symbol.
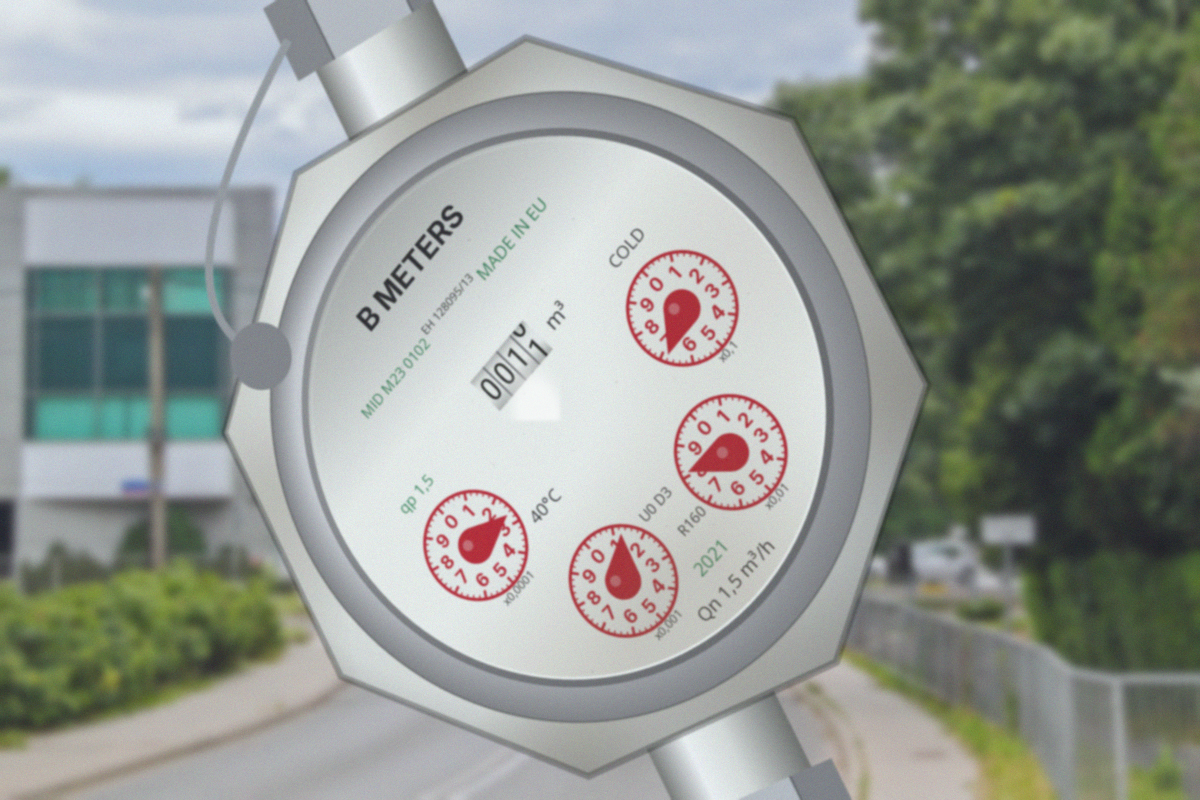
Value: 10.6812 m³
